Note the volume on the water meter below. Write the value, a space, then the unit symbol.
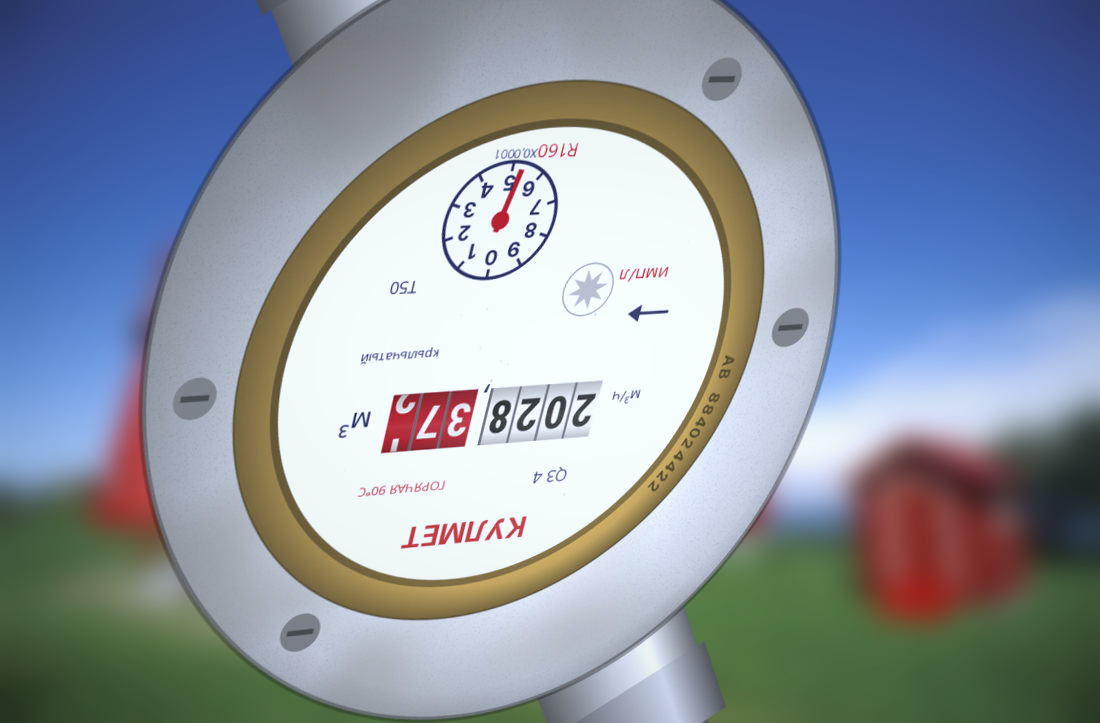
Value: 2028.3715 m³
